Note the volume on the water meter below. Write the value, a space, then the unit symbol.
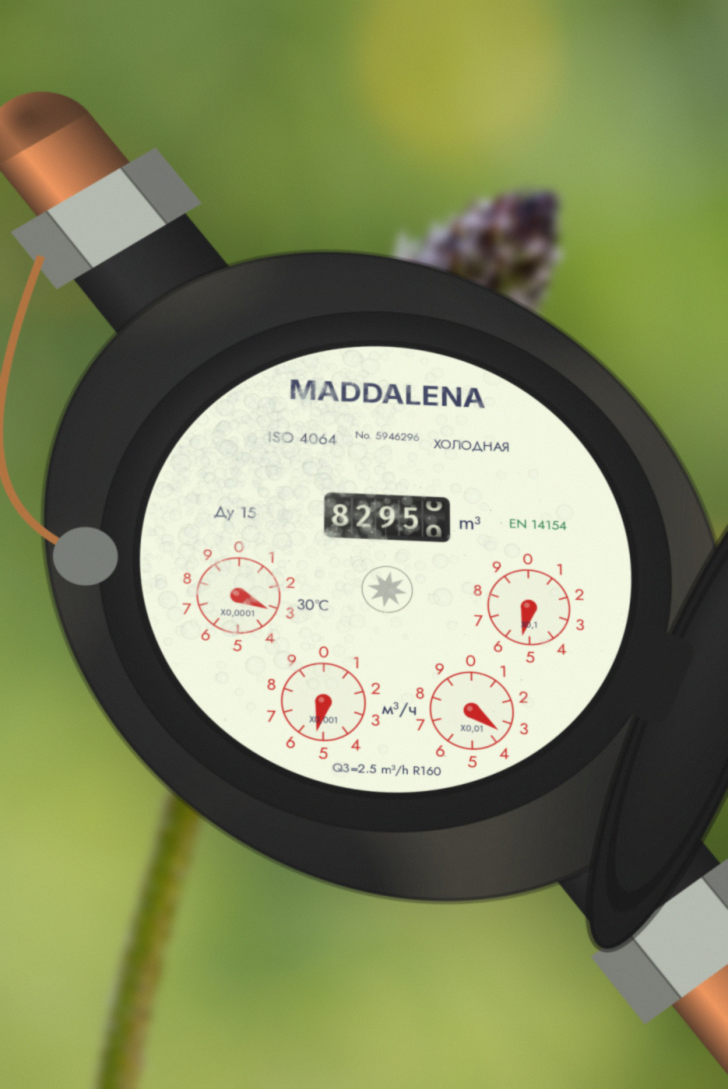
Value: 82958.5353 m³
